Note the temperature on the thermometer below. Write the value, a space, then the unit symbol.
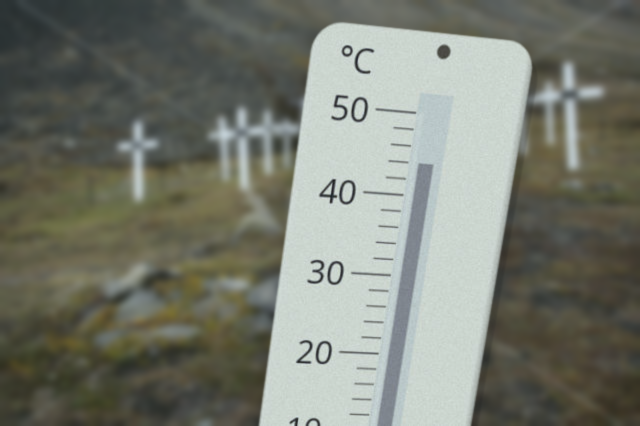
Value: 44 °C
